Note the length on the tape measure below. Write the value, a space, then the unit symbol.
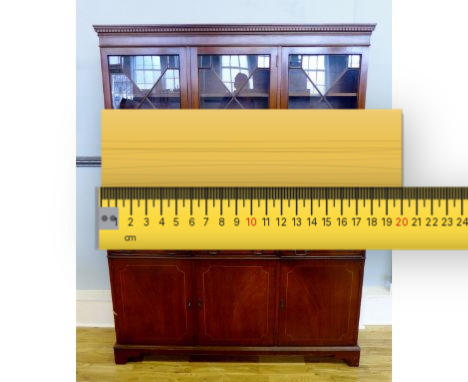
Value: 20 cm
